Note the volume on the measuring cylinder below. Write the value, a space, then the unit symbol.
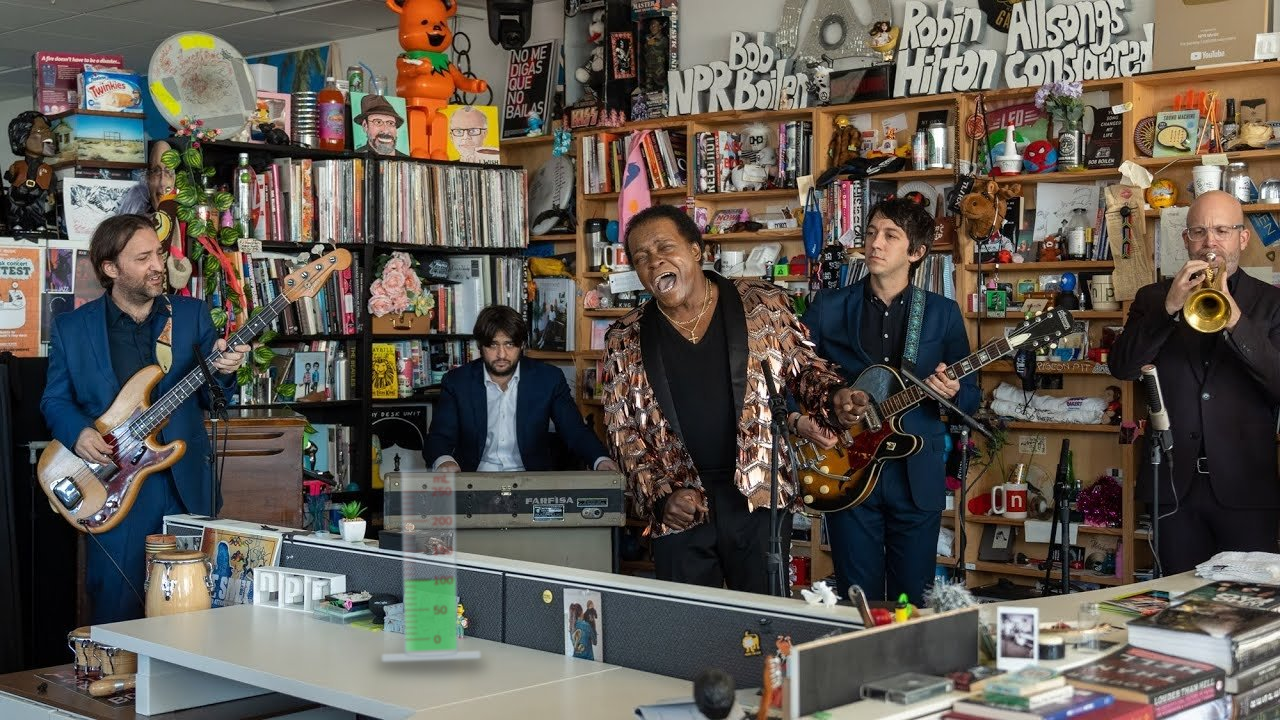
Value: 100 mL
